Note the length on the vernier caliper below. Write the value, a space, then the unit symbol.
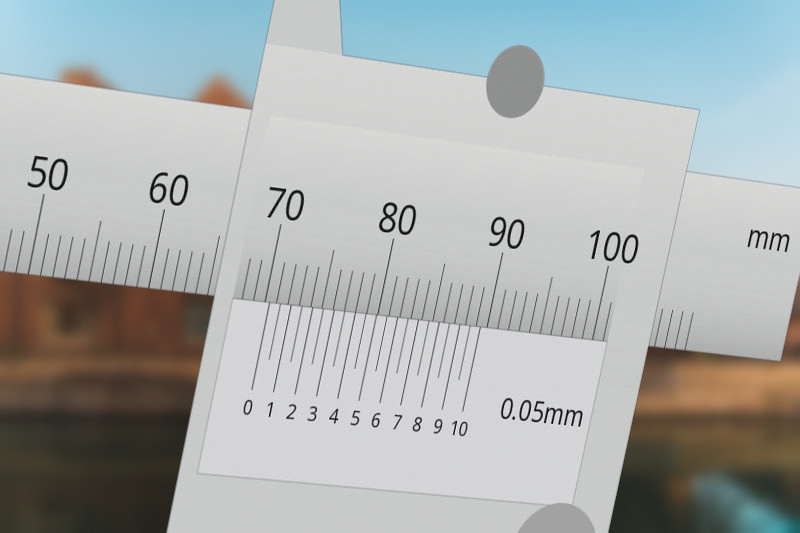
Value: 70.4 mm
